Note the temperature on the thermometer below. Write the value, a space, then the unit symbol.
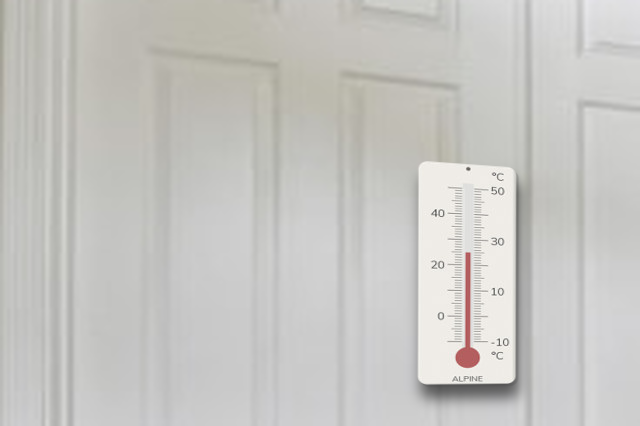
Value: 25 °C
